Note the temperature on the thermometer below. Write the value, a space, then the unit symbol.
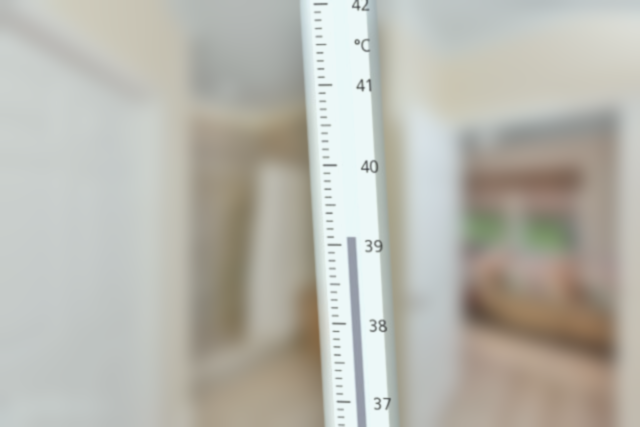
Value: 39.1 °C
